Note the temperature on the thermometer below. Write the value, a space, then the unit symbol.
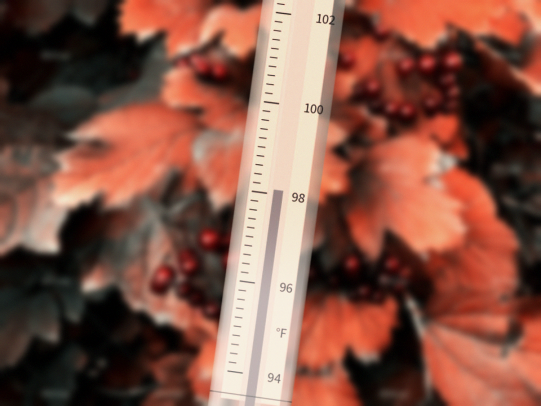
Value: 98.1 °F
